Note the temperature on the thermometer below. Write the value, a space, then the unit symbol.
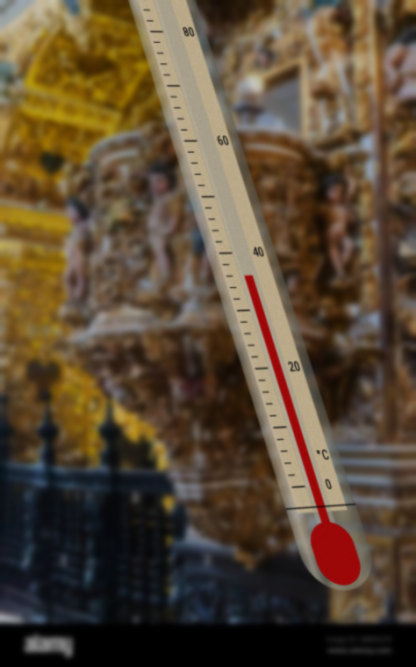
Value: 36 °C
